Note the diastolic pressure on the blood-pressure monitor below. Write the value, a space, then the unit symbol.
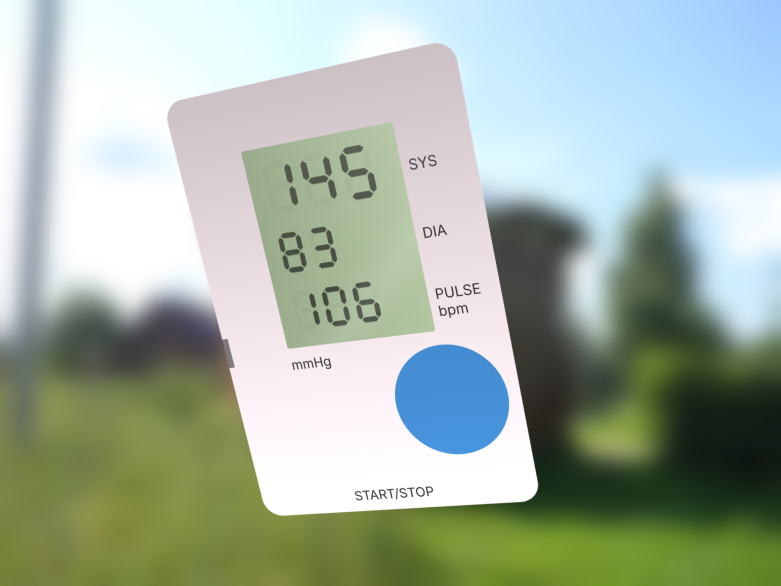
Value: 83 mmHg
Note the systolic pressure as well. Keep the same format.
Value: 145 mmHg
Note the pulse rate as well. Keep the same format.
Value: 106 bpm
